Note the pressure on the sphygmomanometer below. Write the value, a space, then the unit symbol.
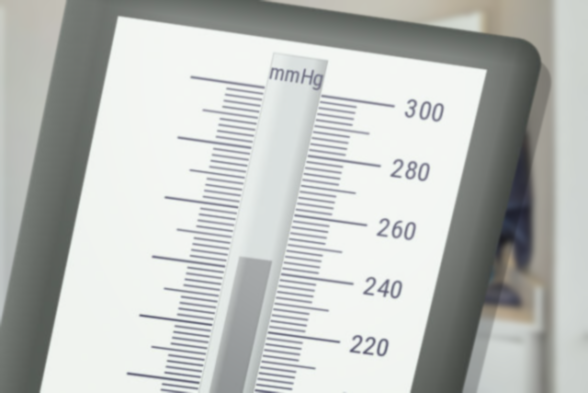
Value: 244 mmHg
